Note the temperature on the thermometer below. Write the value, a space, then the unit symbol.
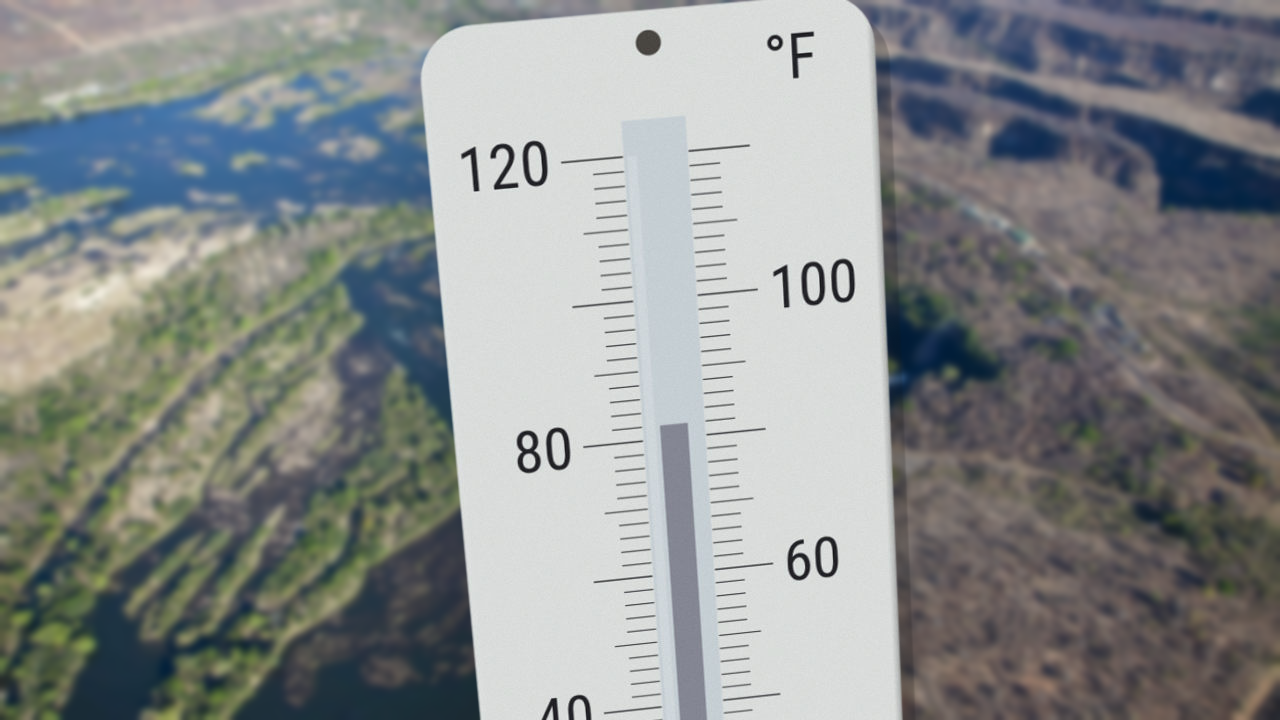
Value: 82 °F
